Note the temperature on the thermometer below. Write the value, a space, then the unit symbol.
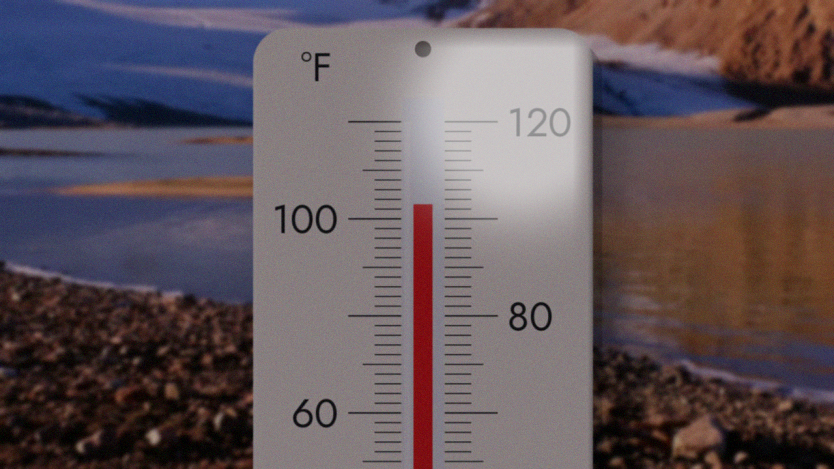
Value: 103 °F
